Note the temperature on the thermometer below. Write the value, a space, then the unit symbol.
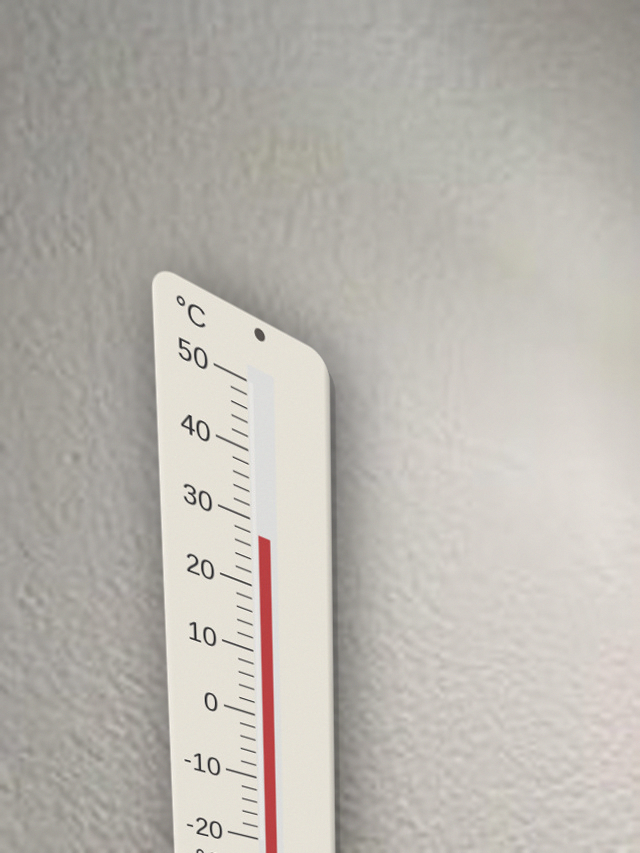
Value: 28 °C
